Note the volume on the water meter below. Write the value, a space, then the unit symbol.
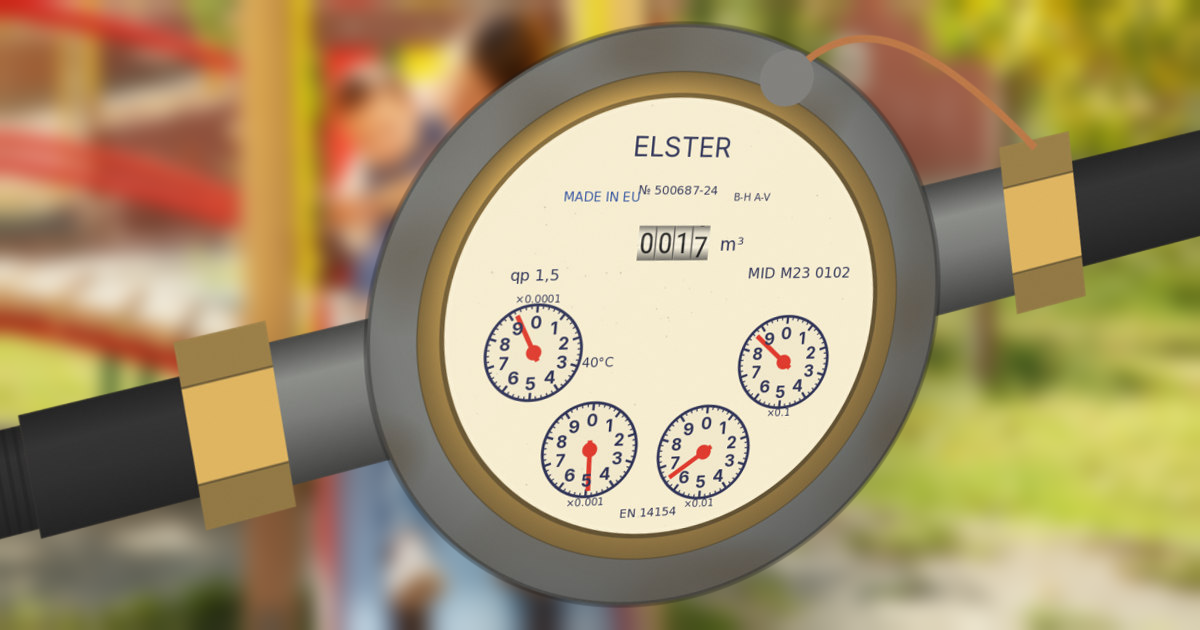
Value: 16.8649 m³
